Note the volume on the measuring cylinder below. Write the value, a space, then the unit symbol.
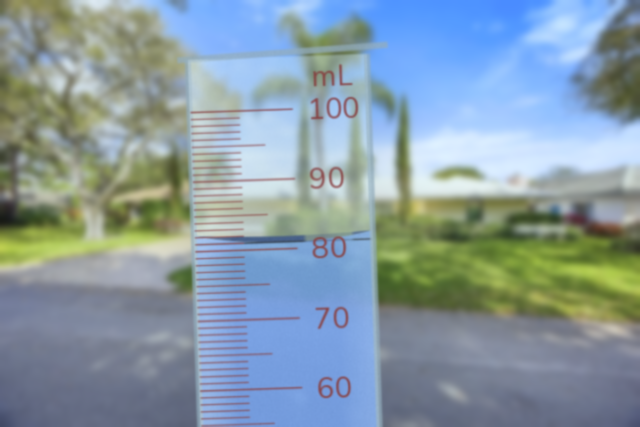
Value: 81 mL
